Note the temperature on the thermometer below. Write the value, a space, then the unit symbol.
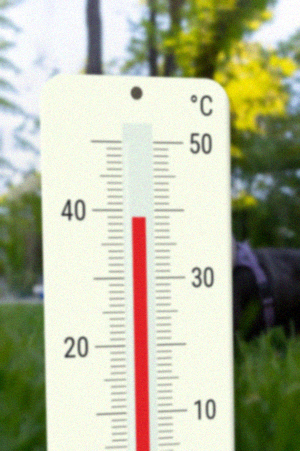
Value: 39 °C
